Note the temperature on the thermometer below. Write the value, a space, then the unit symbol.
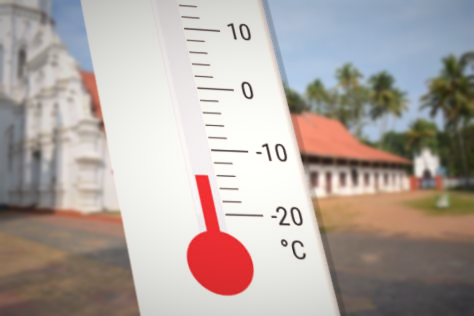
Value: -14 °C
